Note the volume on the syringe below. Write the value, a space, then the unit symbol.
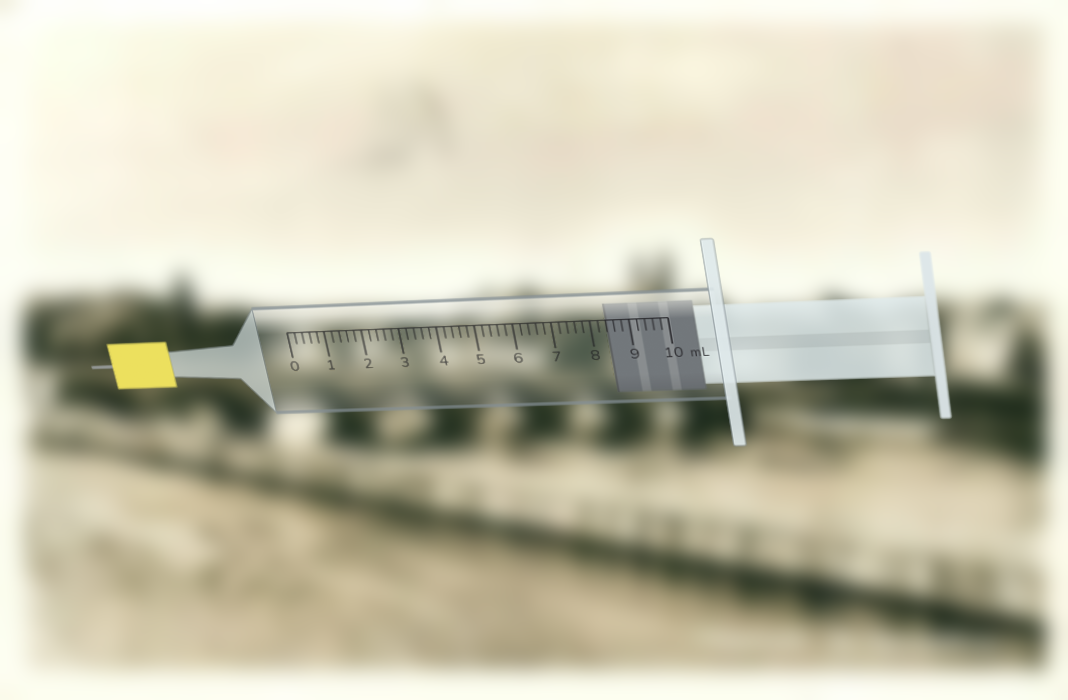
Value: 8.4 mL
